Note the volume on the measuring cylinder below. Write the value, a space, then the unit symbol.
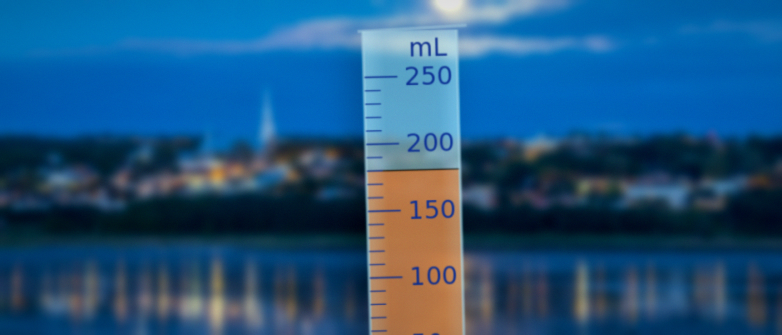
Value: 180 mL
